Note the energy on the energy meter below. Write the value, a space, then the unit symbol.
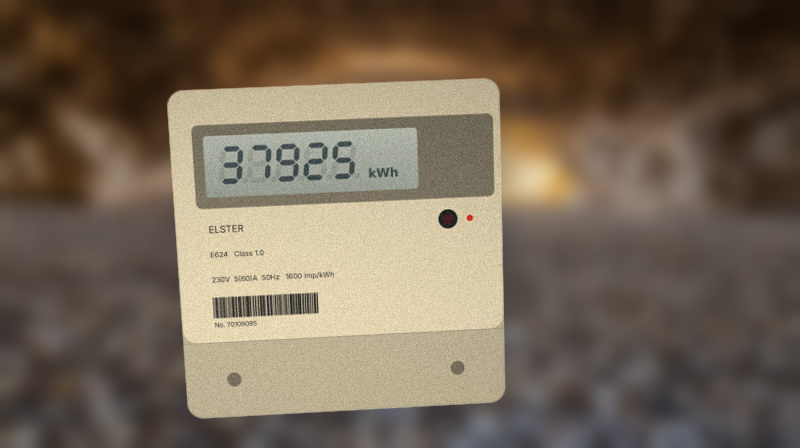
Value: 37925 kWh
